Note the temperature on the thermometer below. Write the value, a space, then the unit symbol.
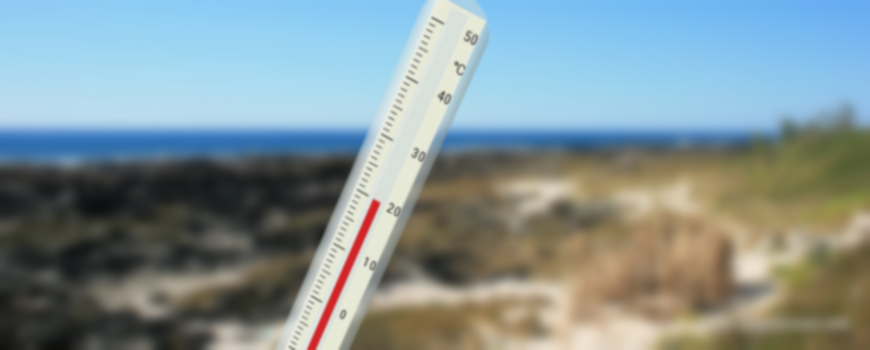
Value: 20 °C
